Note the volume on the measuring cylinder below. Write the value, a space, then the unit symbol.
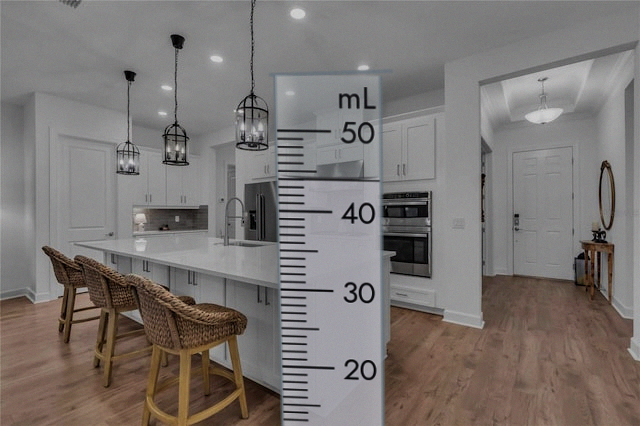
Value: 44 mL
